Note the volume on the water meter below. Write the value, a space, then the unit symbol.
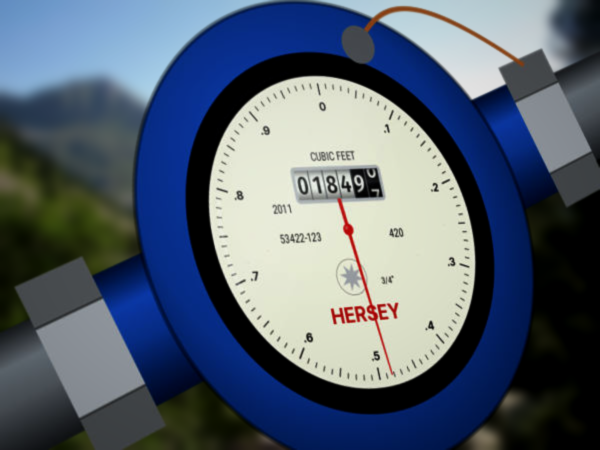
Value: 18496.48 ft³
